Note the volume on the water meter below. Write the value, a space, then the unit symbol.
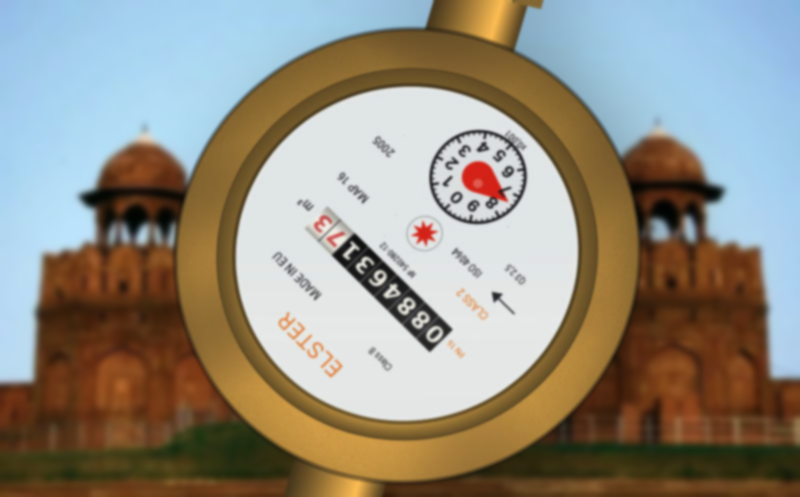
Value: 884631.737 m³
